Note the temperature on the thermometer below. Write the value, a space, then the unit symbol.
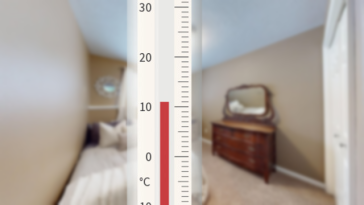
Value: 11 °C
